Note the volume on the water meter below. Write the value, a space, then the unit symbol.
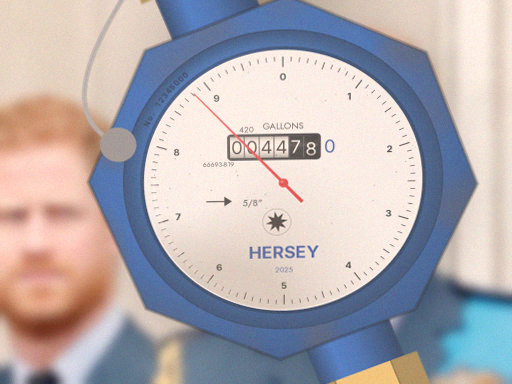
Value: 44778.8 gal
